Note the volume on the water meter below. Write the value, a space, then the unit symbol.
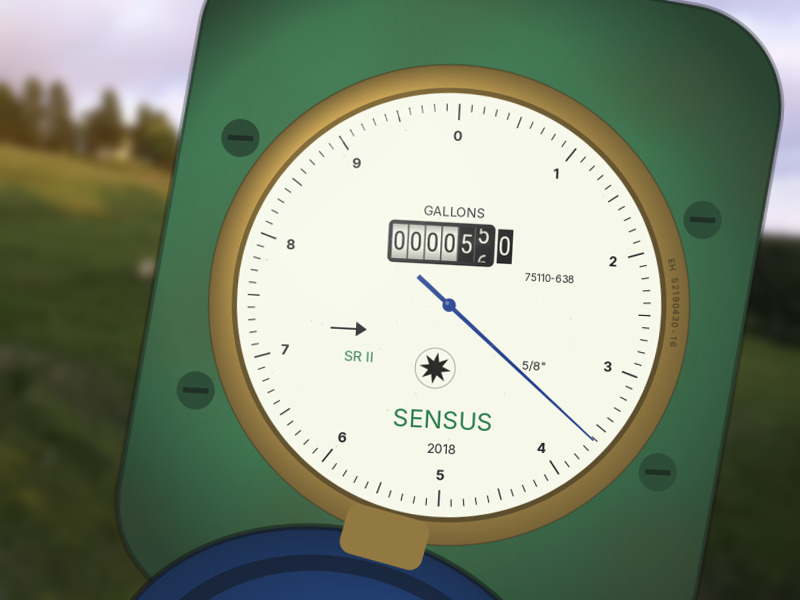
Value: 553.6 gal
